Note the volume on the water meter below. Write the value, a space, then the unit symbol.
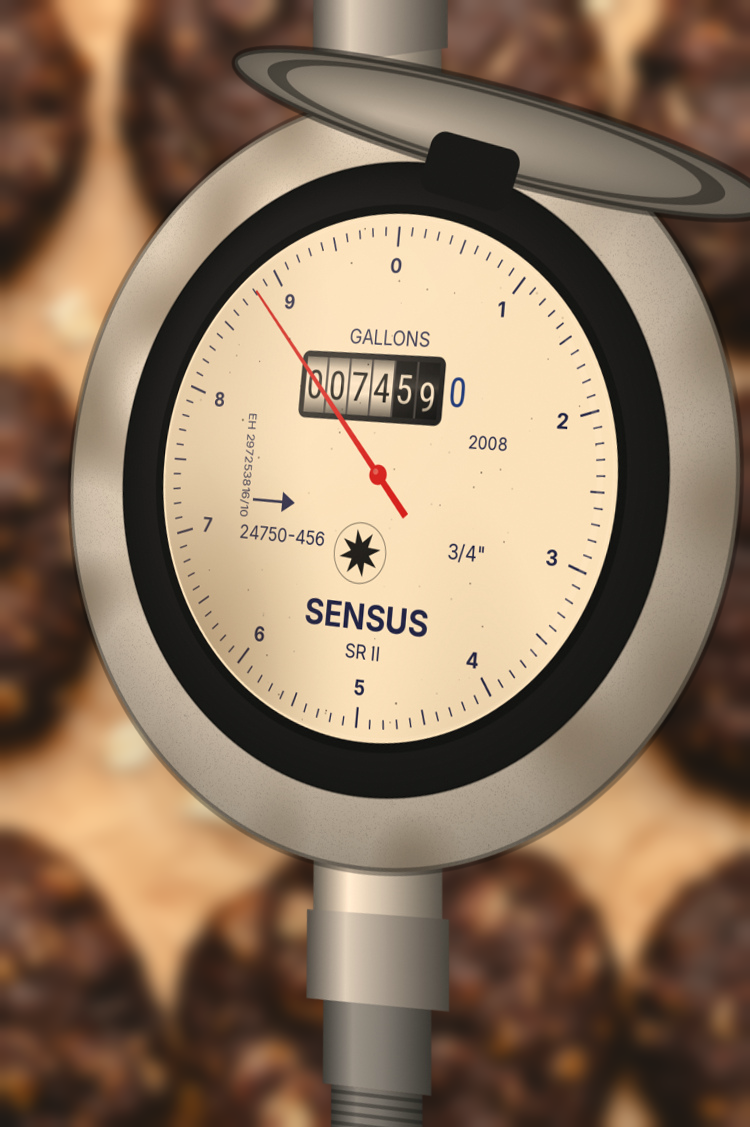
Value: 74588.8 gal
